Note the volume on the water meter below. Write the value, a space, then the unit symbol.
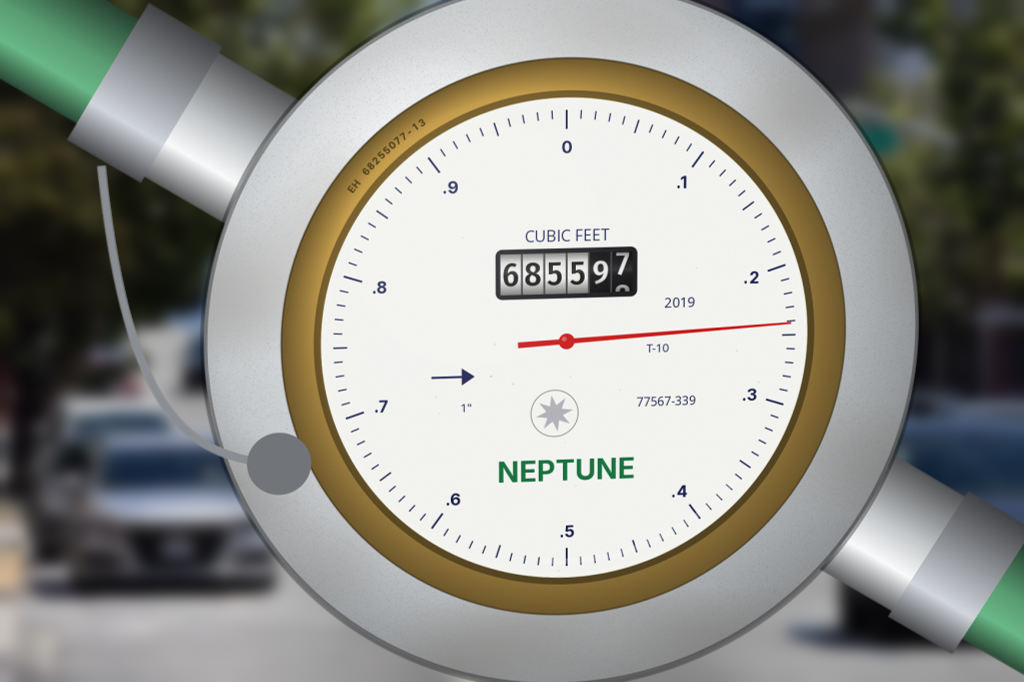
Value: 685597.24 ft³
